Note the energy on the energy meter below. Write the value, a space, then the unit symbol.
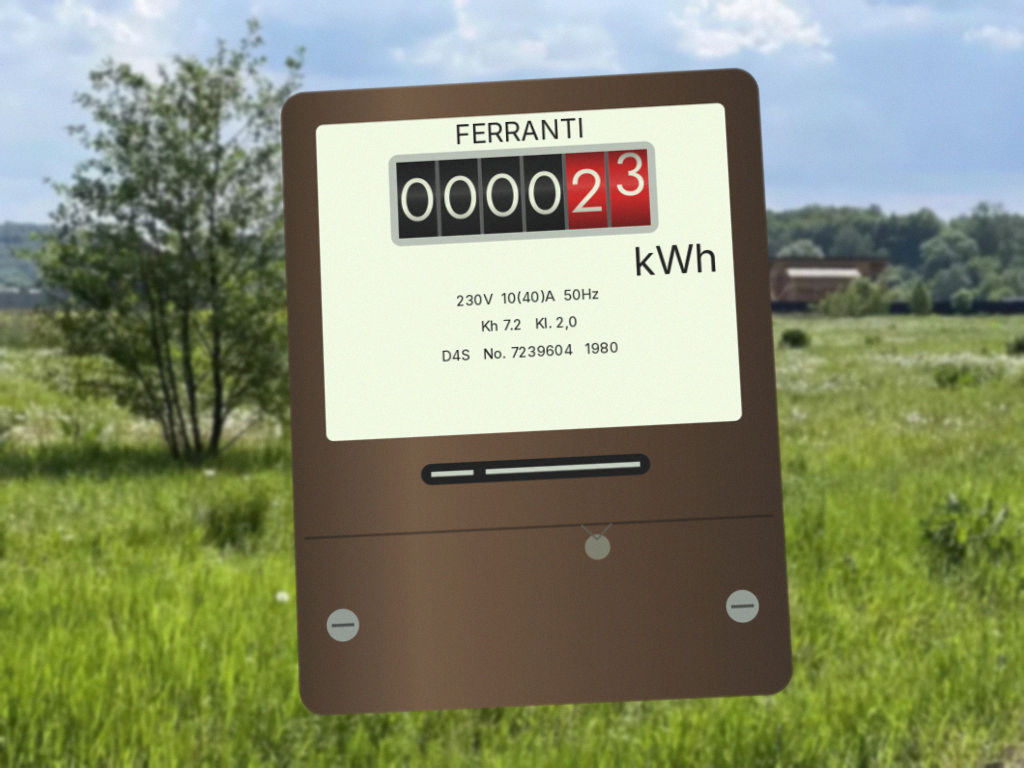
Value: 0.23 kWh
